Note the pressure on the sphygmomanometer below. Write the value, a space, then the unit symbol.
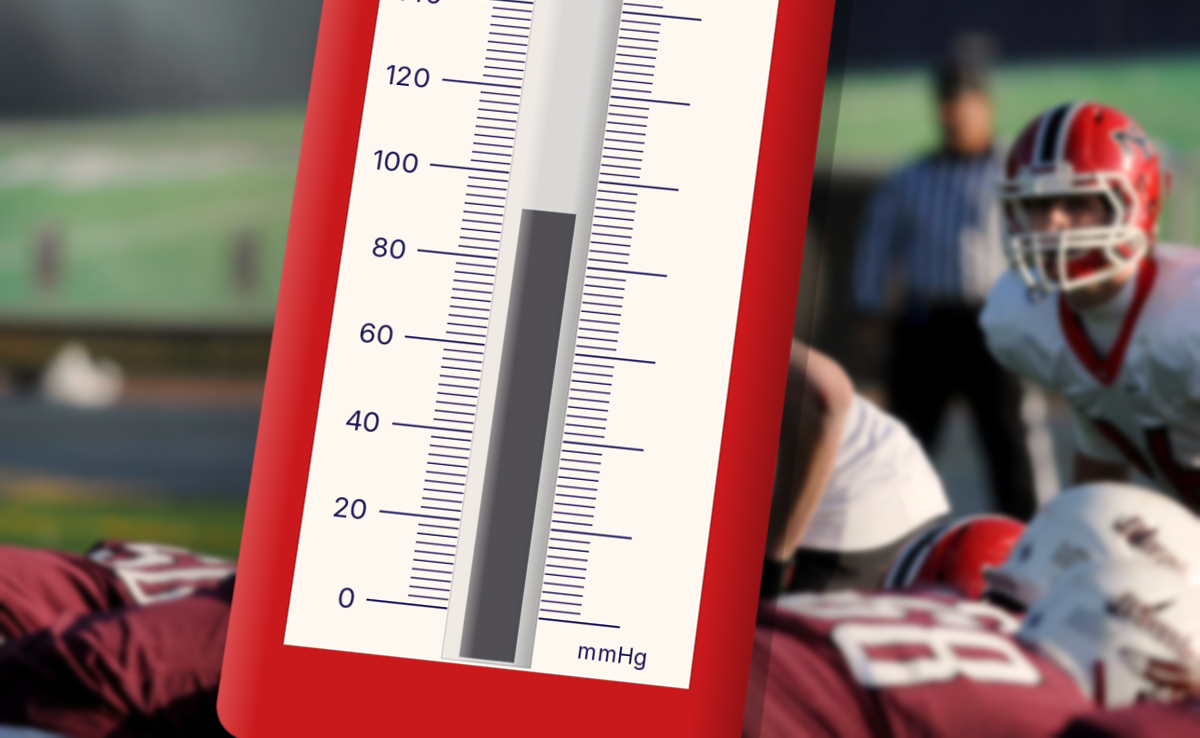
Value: 92 mmHg
